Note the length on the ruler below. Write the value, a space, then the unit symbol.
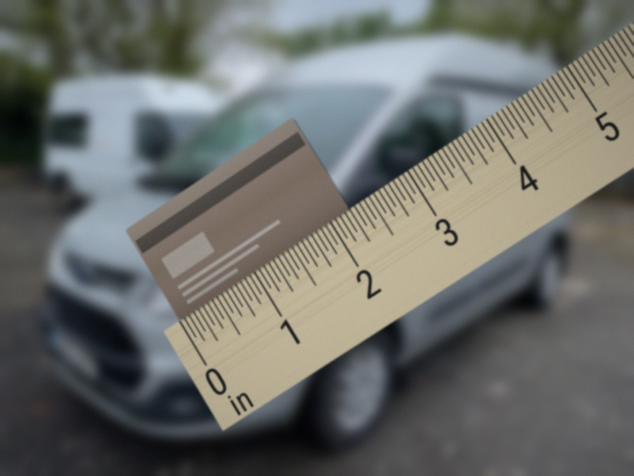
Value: 2.25 in
